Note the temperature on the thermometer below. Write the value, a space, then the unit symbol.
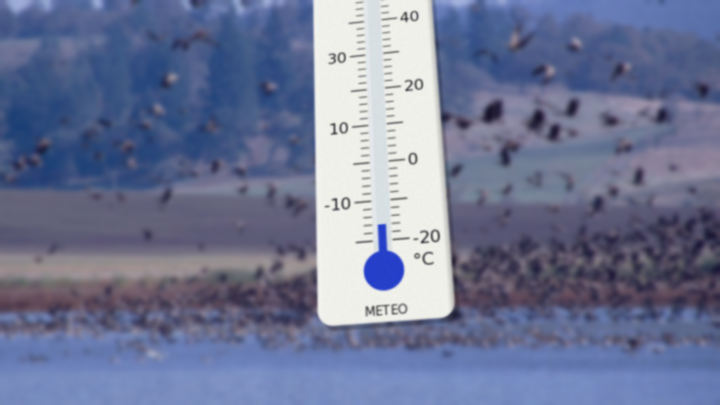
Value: -16 °C
